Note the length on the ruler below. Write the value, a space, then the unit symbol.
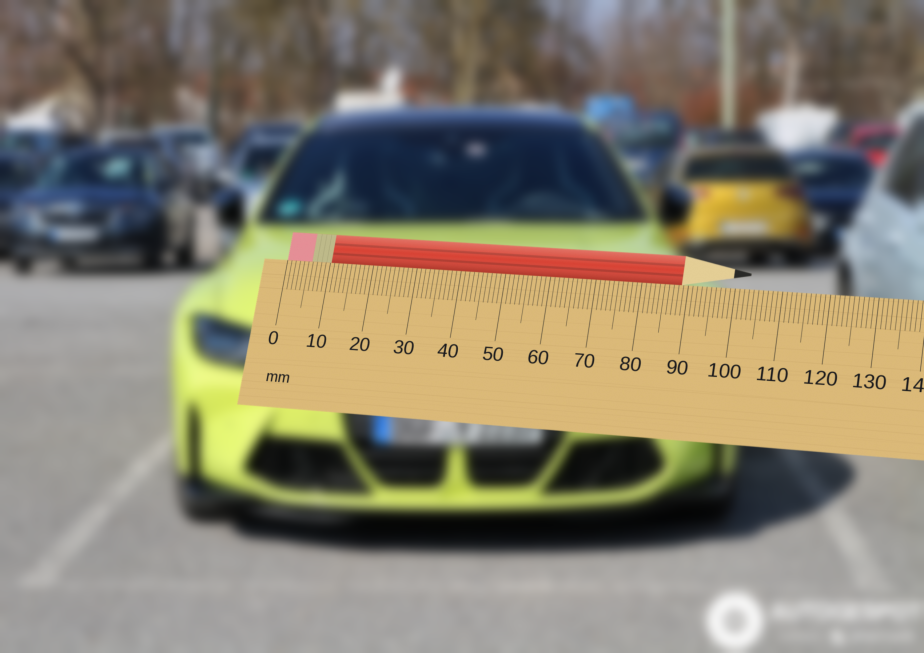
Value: 103 mm
